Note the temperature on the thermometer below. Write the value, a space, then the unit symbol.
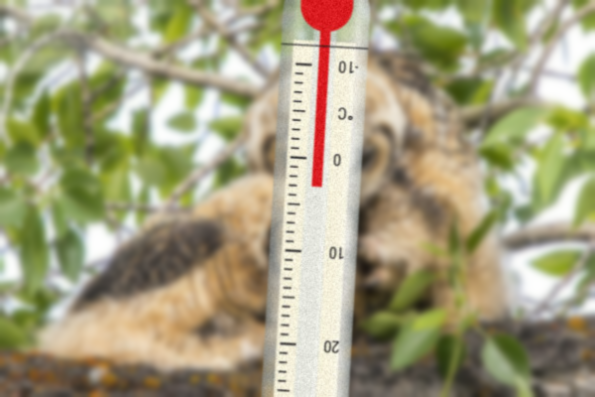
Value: 3 °C
